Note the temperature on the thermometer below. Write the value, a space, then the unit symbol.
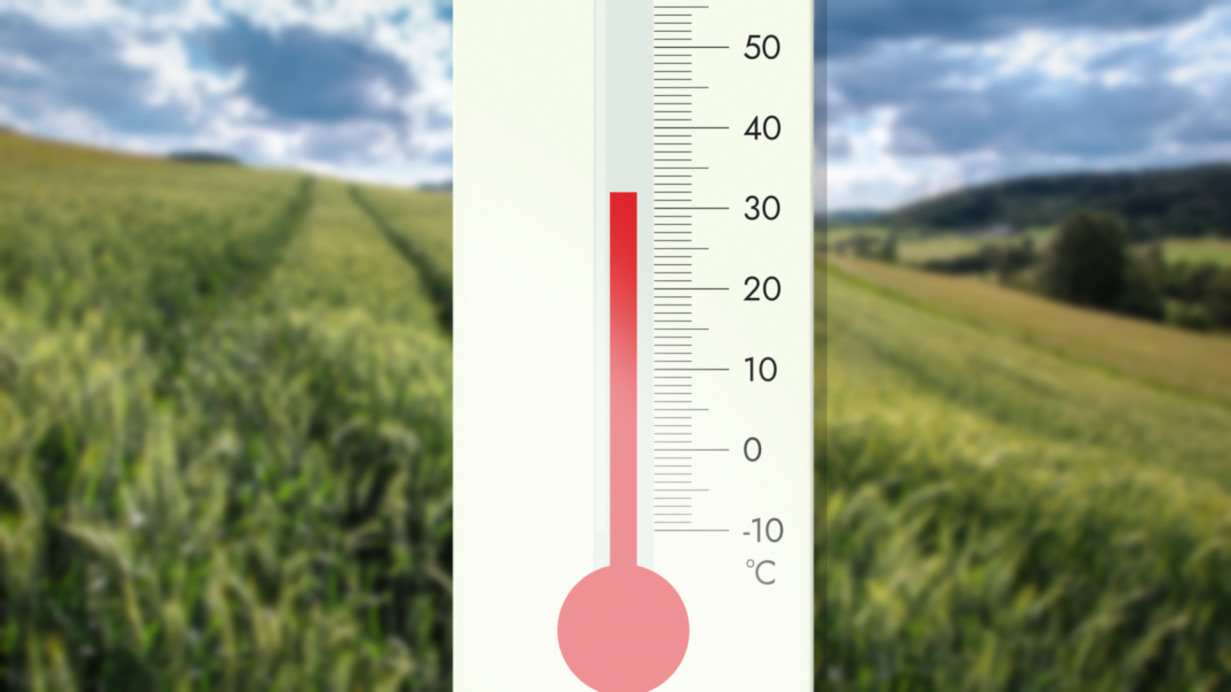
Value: 32 °C
